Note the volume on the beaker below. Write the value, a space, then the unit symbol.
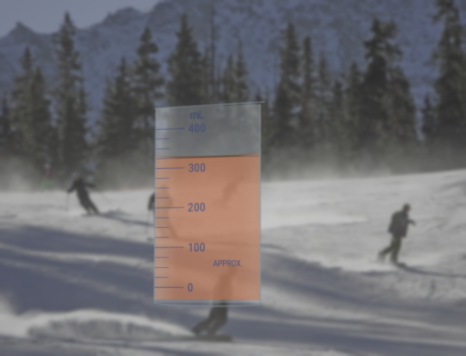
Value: 325 mL
